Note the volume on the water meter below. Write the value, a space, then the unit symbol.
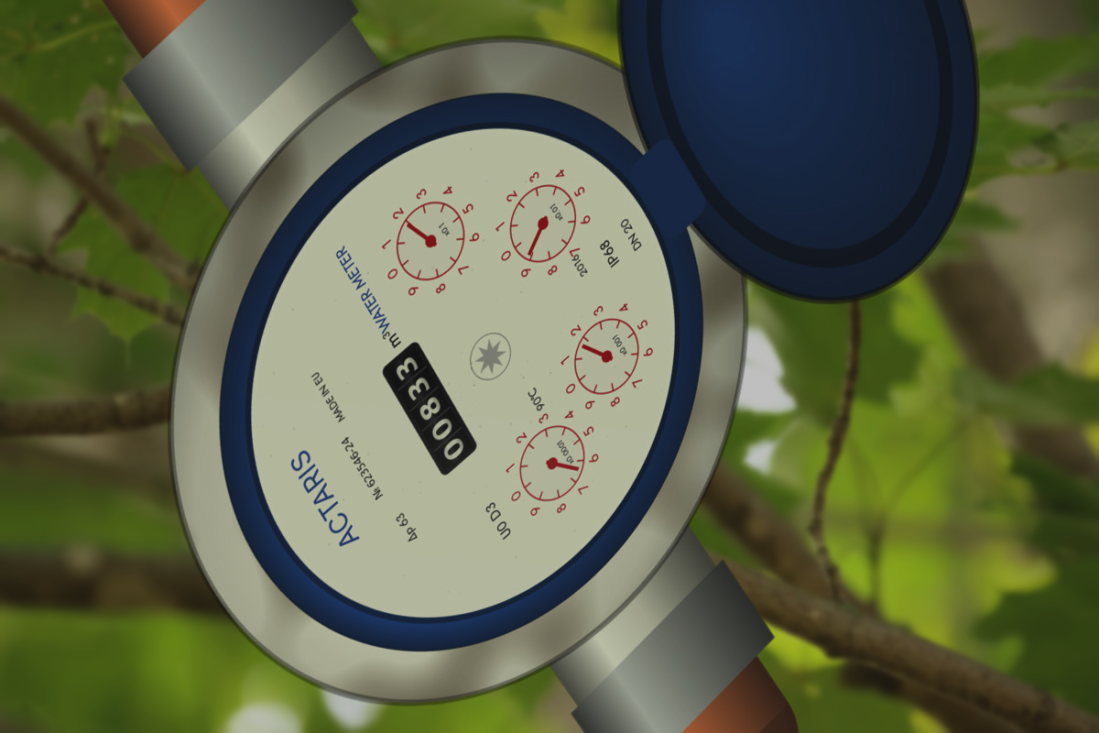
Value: 833.1916 m³
